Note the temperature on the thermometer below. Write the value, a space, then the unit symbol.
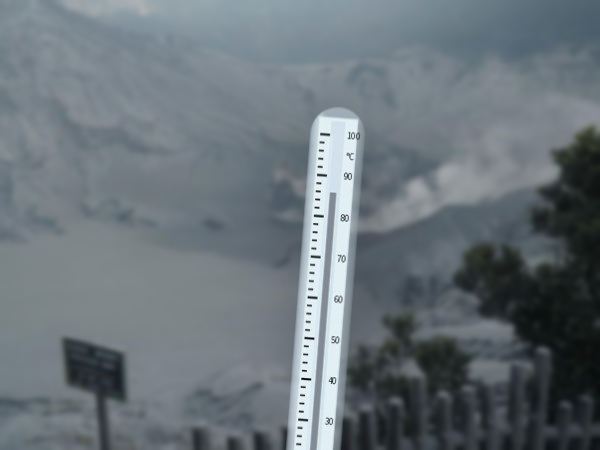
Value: 86 °C
